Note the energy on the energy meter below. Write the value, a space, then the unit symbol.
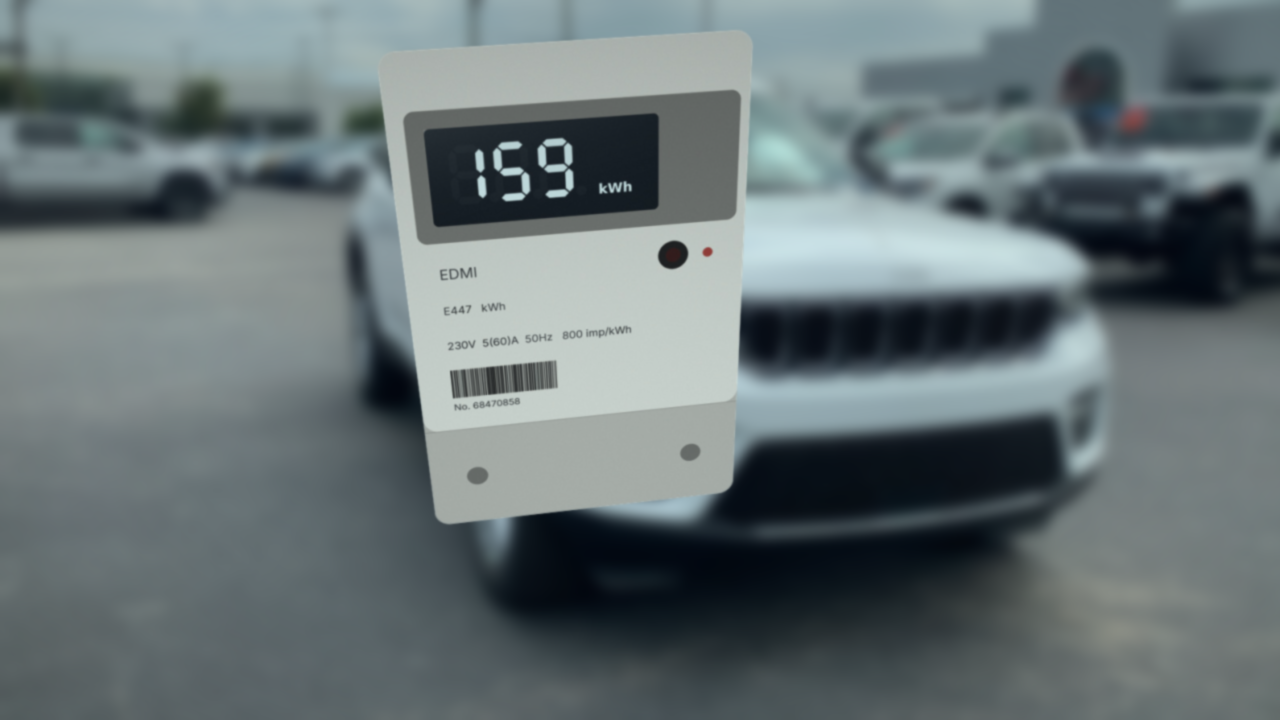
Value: 159 kWh
